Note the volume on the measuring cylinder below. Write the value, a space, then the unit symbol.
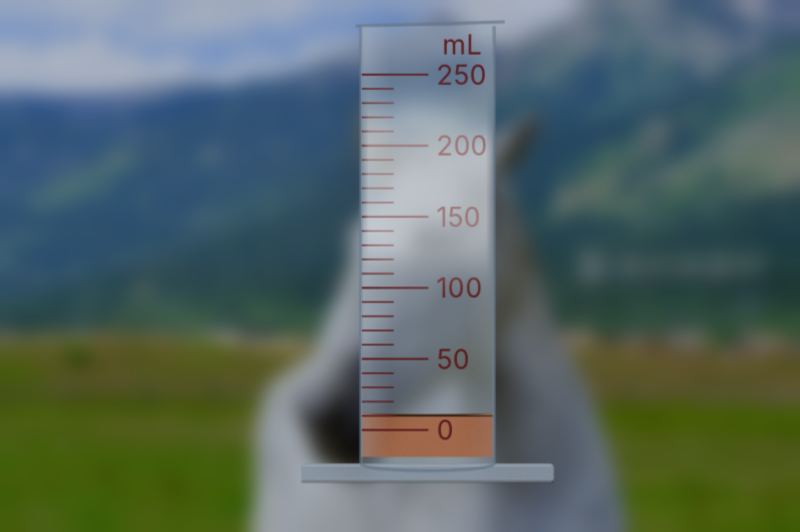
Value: 10 mL
